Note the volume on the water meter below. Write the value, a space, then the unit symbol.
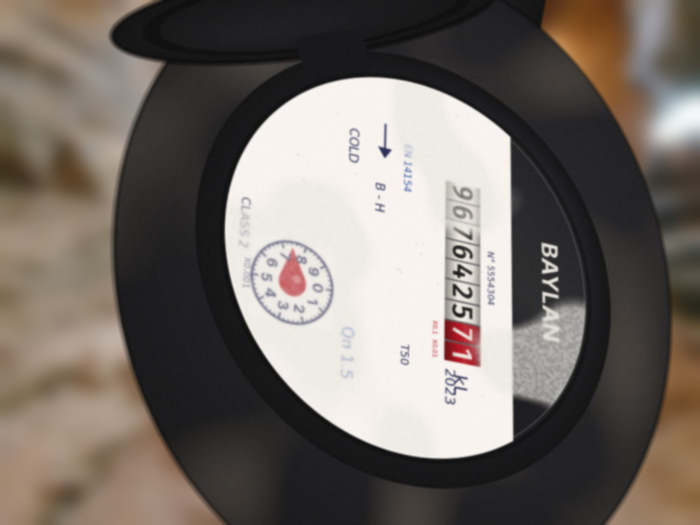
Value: 9676425.717 kL
